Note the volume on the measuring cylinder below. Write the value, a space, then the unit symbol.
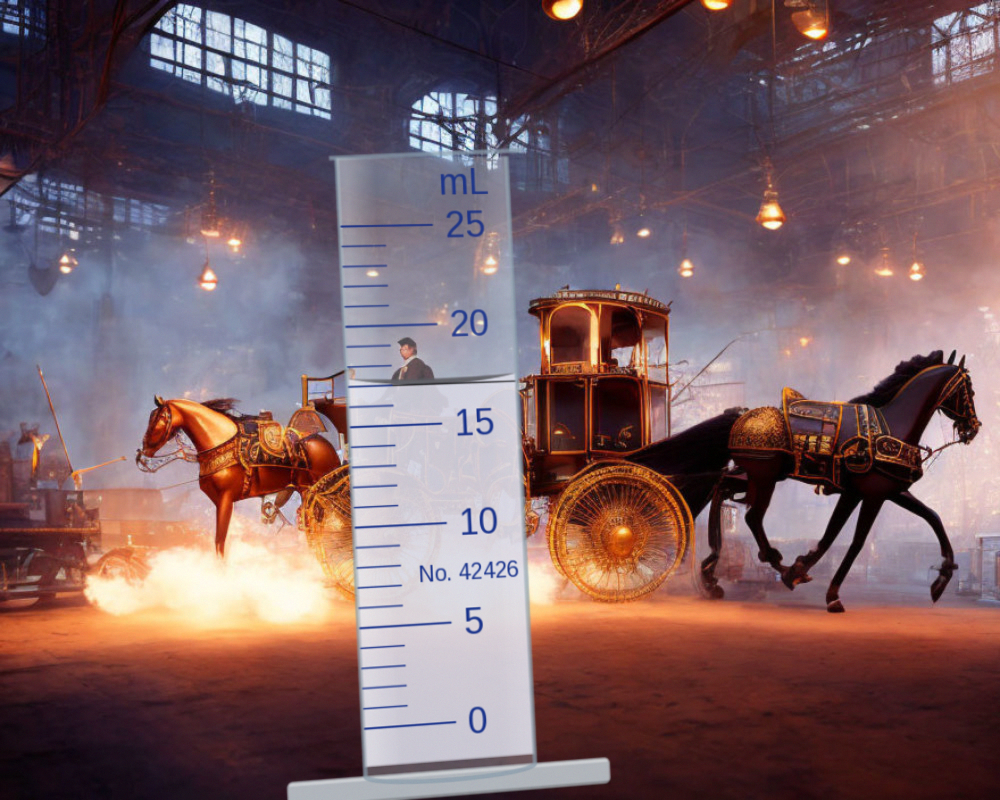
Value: 17 mL
